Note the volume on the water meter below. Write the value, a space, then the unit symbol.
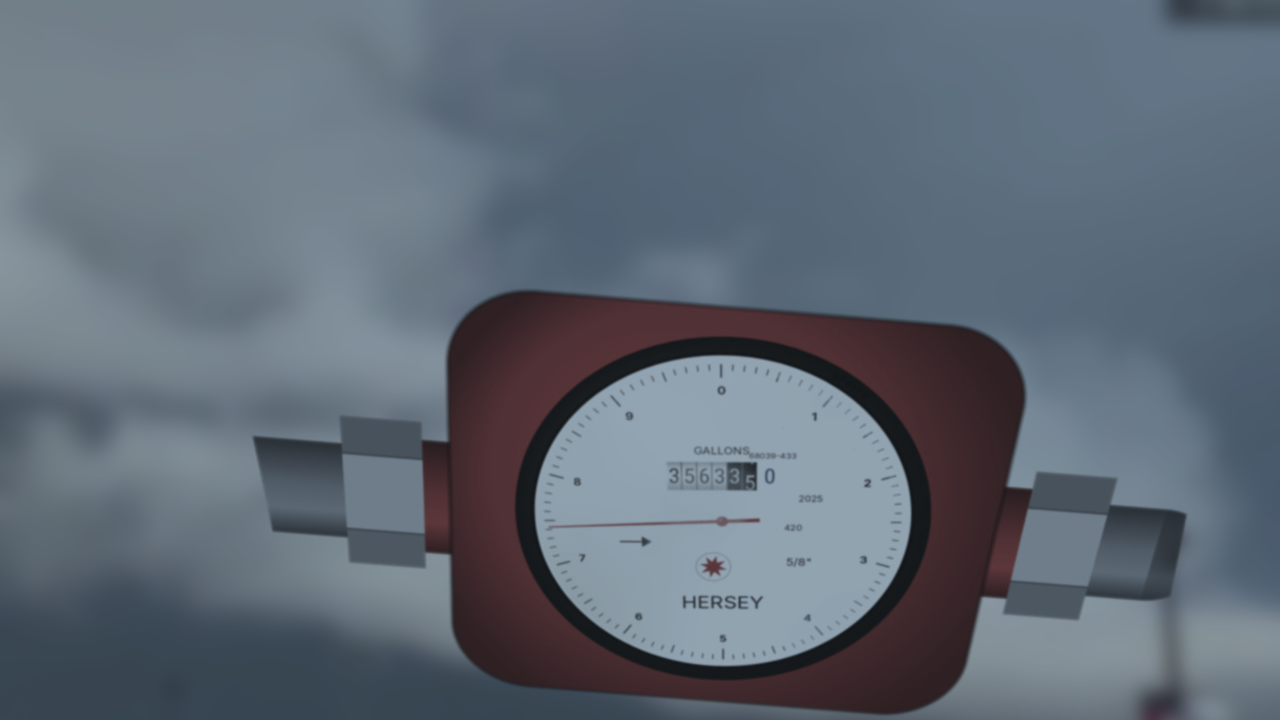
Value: 3563347.4 gal
